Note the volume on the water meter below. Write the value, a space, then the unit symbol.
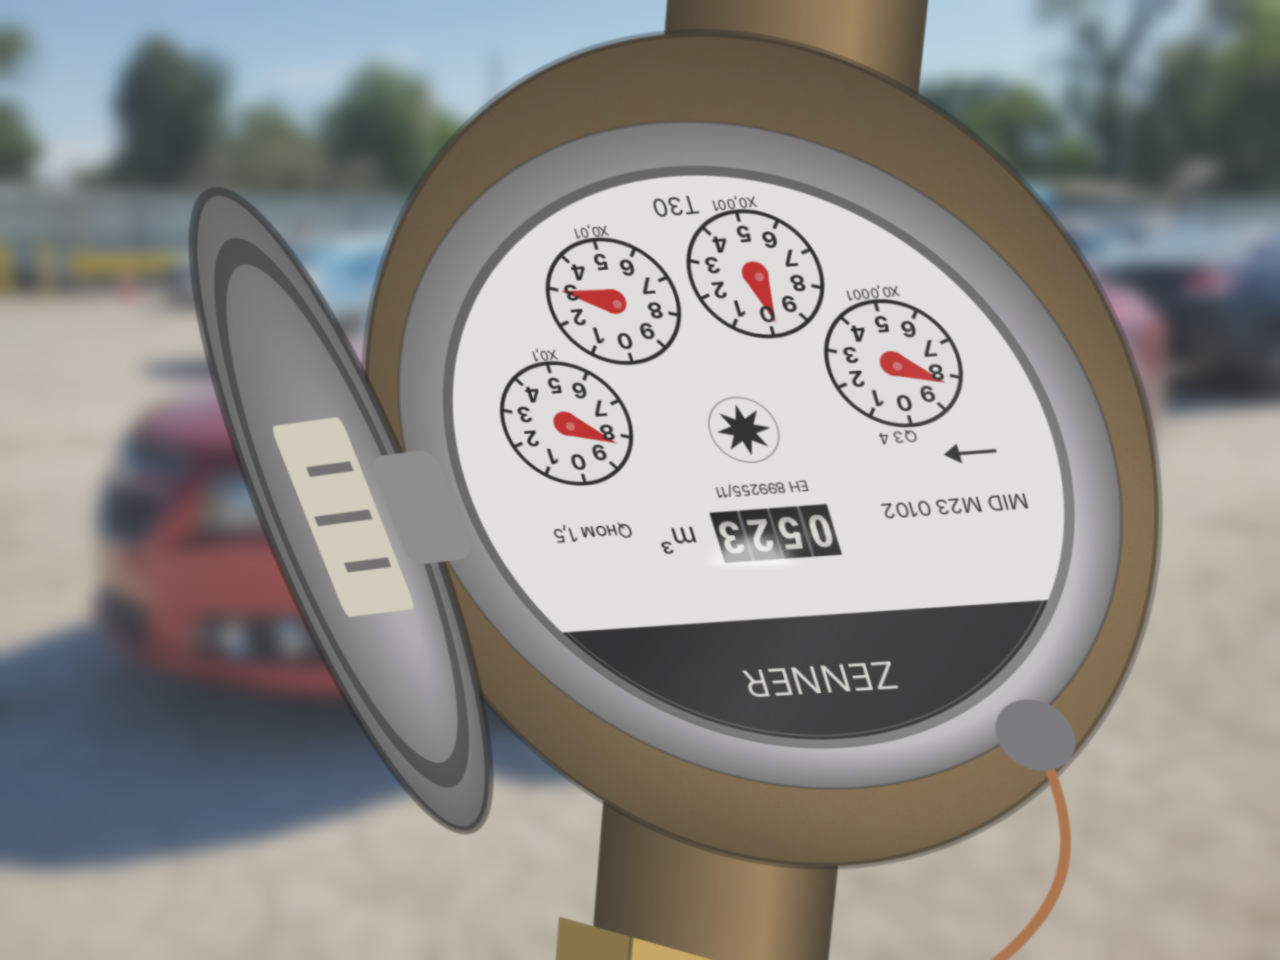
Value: 523.8298 m³
